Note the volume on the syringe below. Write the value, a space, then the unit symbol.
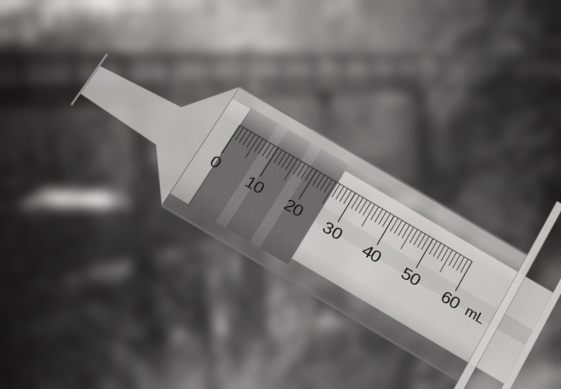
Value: 0 mL
